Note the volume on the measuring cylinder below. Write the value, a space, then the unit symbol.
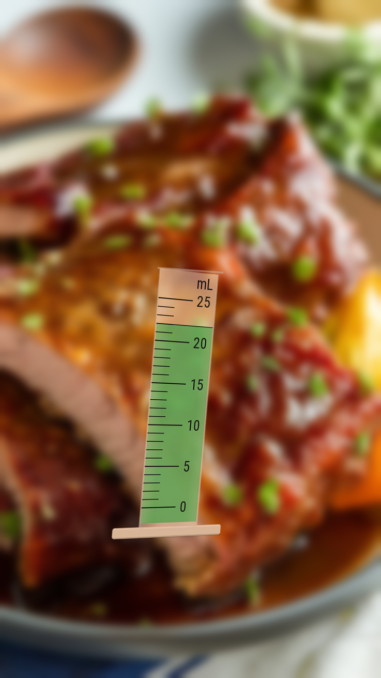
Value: 22 mL
